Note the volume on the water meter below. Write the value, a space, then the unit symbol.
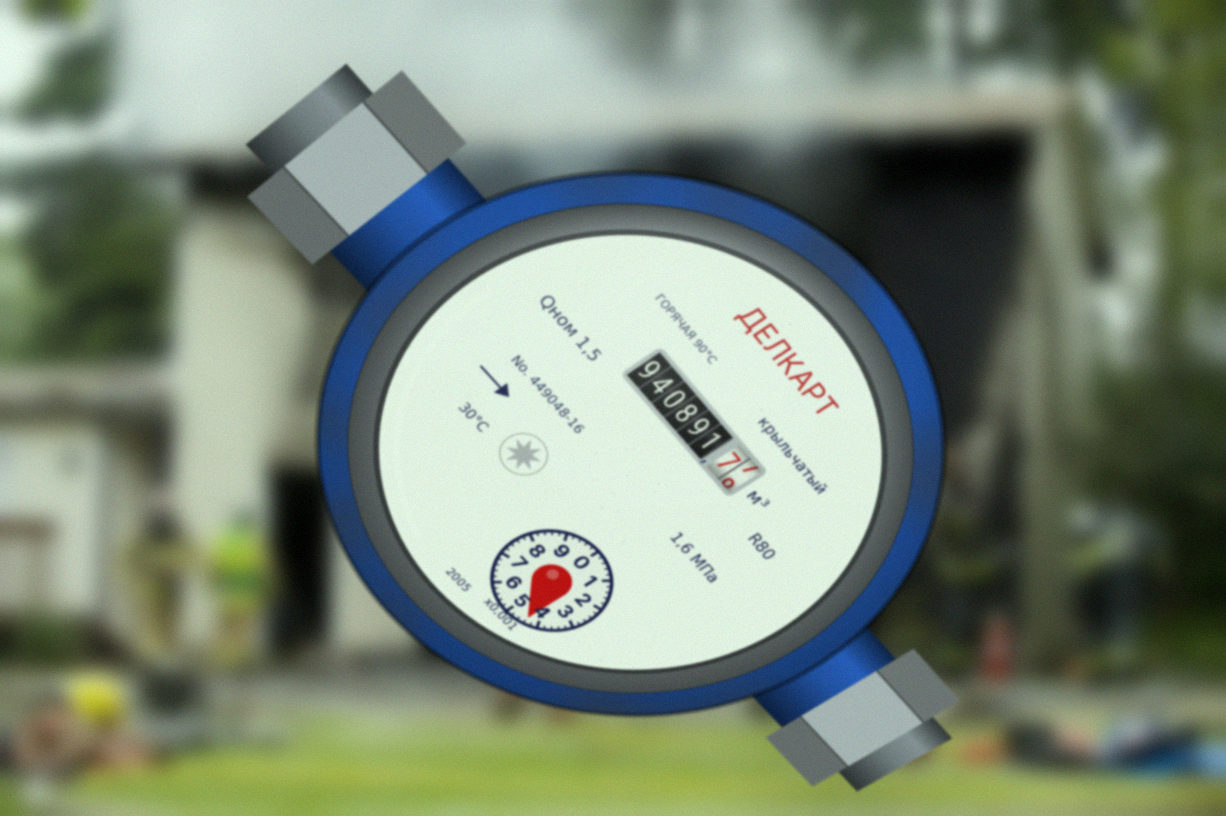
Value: 940891.774 m³
